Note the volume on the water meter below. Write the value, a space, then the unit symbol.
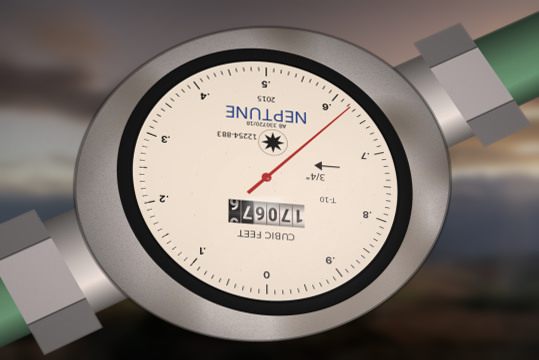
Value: 170675.62 ft³
